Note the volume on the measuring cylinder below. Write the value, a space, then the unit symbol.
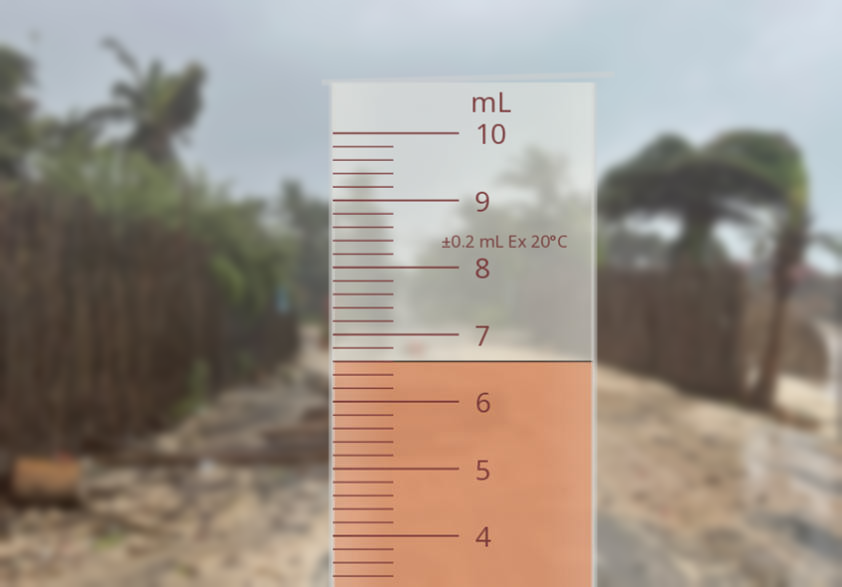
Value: 6.6 mL
